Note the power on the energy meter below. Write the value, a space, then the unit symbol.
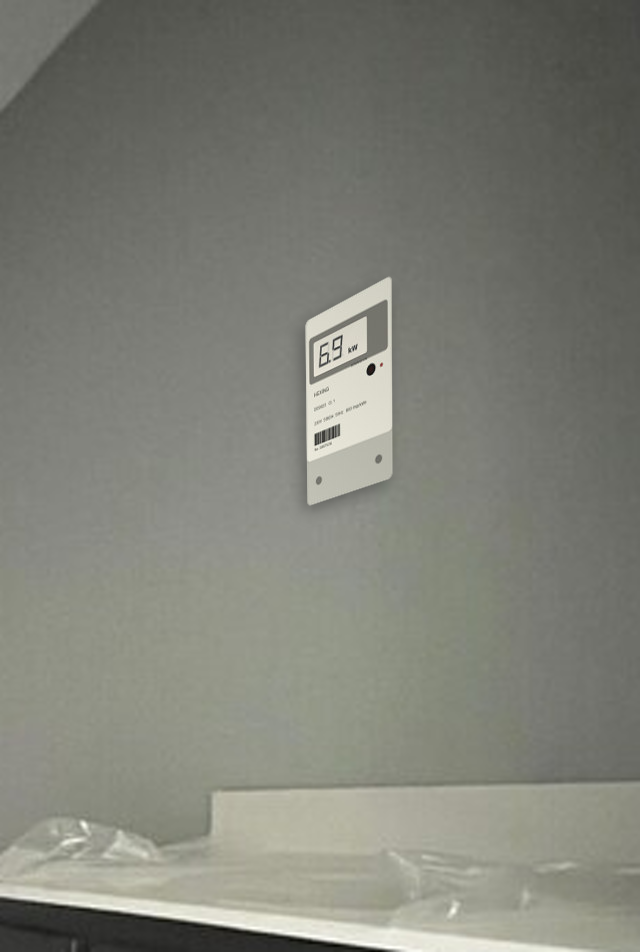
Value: 6.9 kW
